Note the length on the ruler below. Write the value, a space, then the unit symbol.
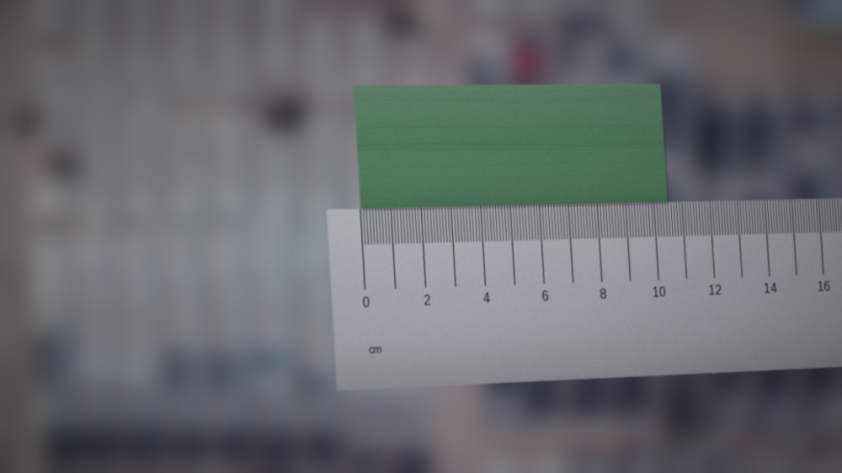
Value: 10.5 cm
